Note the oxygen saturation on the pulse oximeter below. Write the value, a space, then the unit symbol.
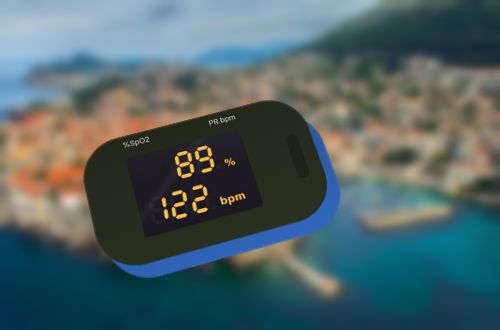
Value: 89 %
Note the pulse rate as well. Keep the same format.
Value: 122 bpm
